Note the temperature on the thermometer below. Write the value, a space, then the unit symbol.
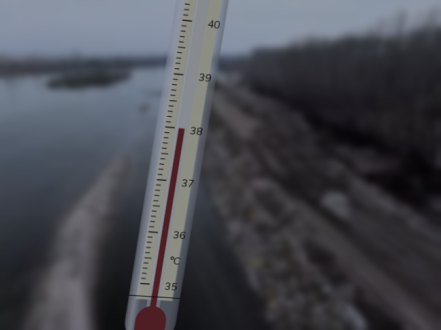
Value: 38 °C
